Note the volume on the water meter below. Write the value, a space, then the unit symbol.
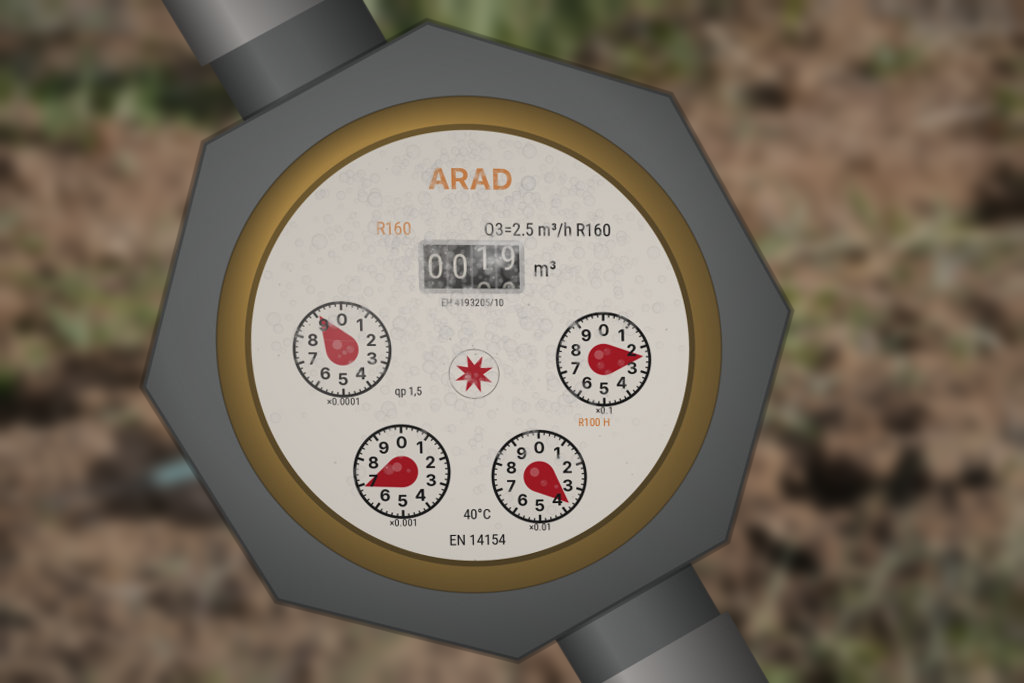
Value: 19.2369 m³
